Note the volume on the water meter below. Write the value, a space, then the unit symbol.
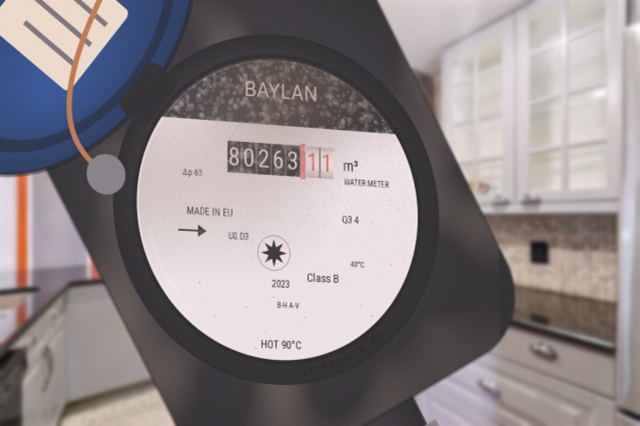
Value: 80263.11 m³
